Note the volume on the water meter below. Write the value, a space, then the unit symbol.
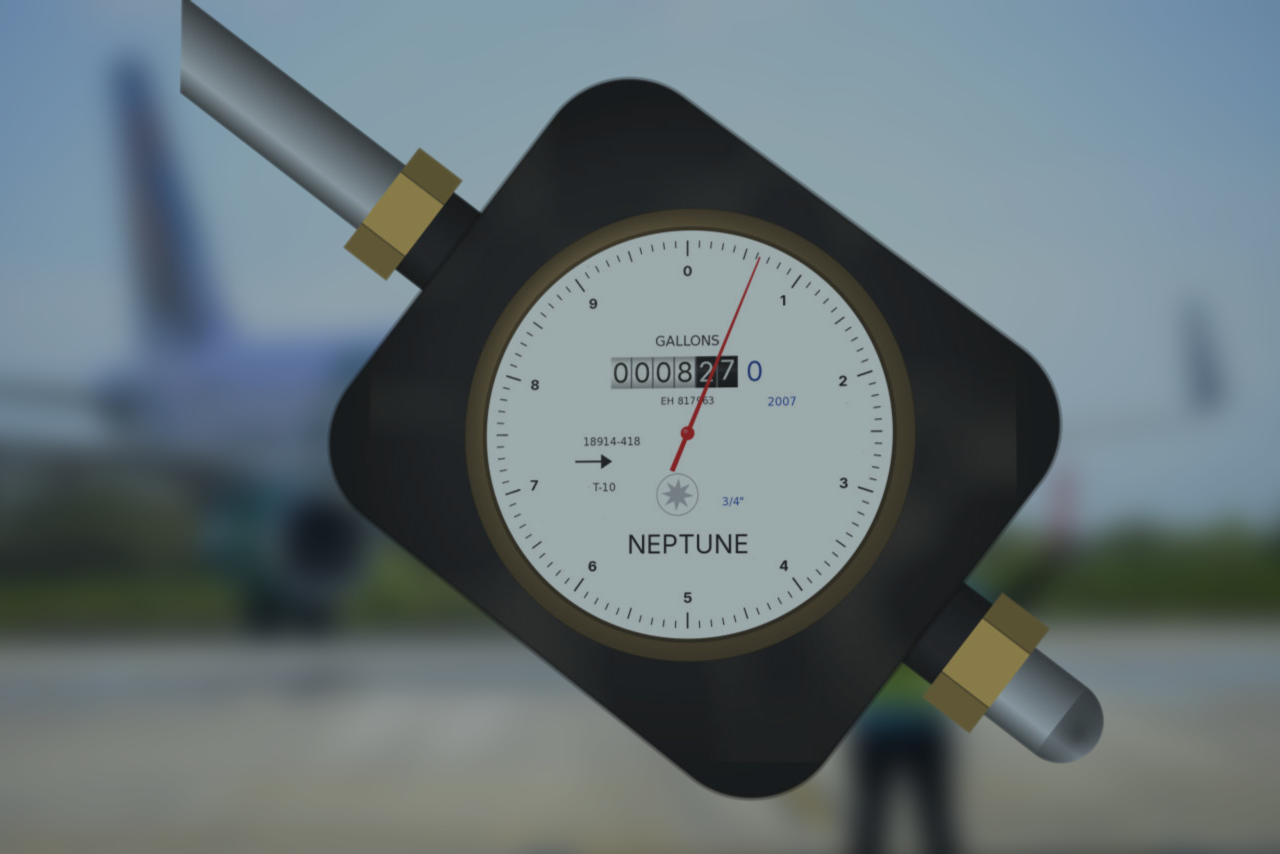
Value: 8270.6 gal
